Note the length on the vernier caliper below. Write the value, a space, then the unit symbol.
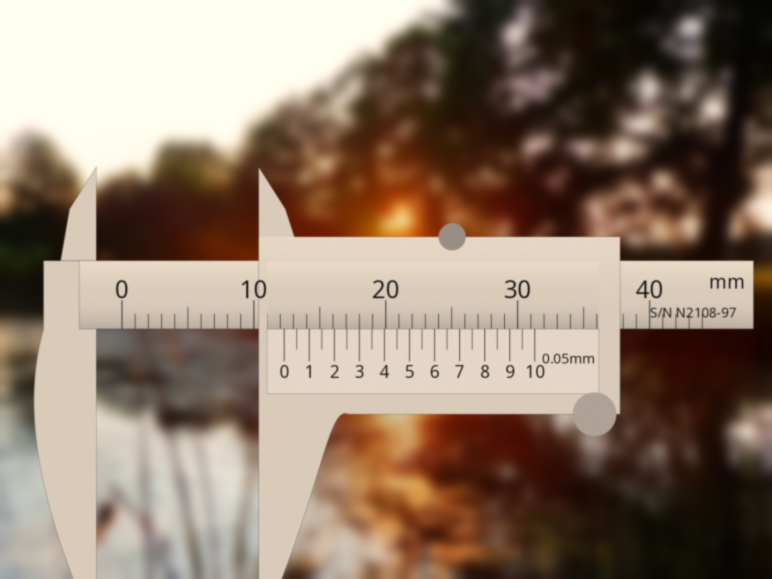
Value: 12.3 mm
